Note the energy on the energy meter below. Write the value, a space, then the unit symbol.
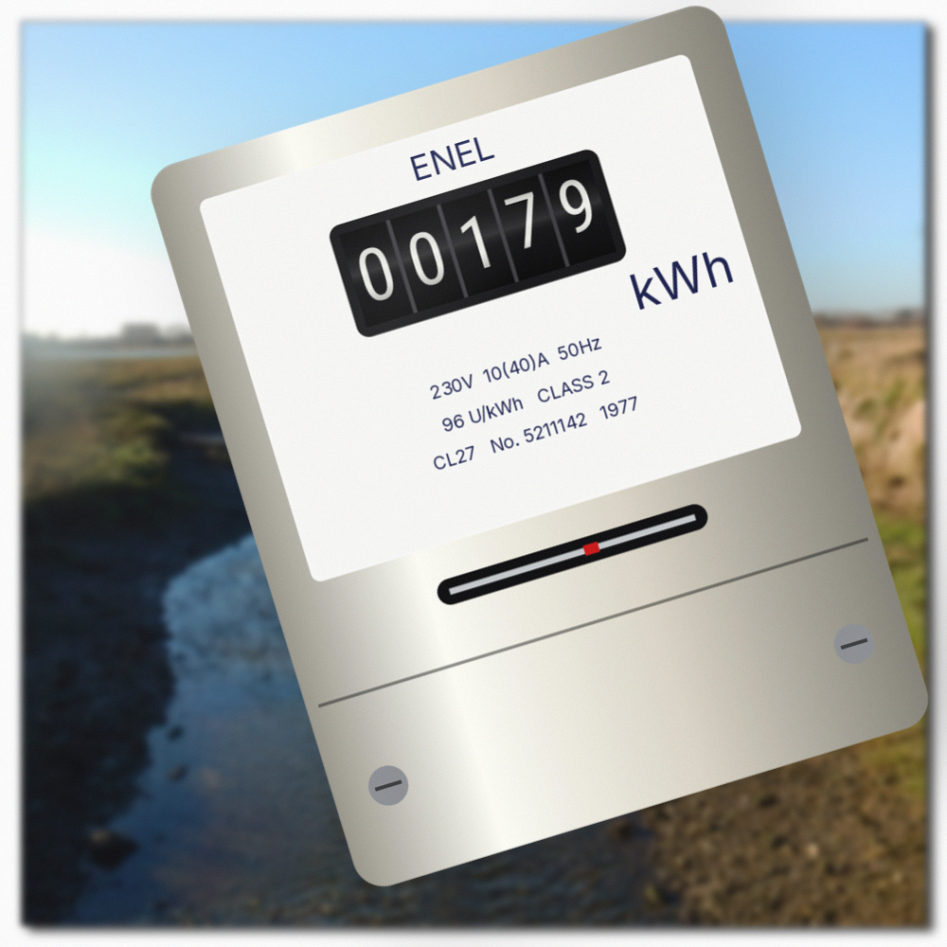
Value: 179 kWh
